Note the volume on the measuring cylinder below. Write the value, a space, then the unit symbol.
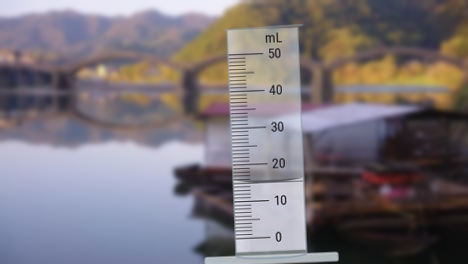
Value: 15 mL
